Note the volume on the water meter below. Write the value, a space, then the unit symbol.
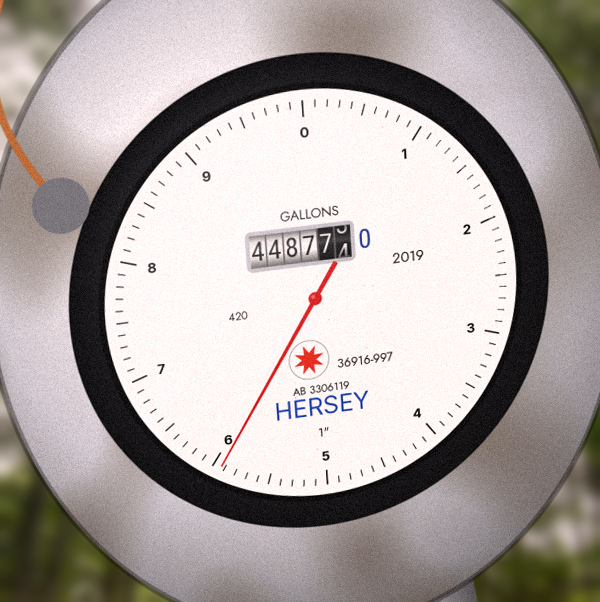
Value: 4487735.9 gal
